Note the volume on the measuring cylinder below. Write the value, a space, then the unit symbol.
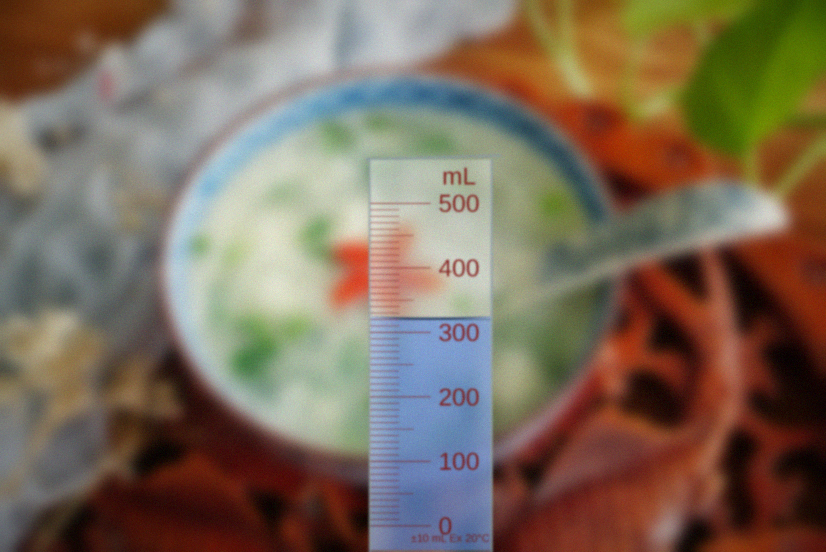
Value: 320 mL
